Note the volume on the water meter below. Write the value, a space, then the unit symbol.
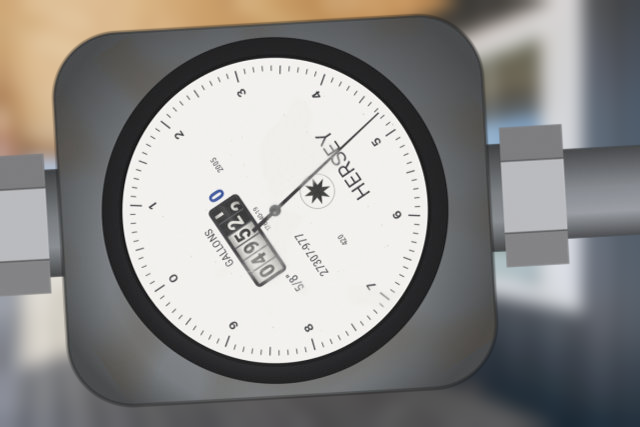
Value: 495214.7 gal
